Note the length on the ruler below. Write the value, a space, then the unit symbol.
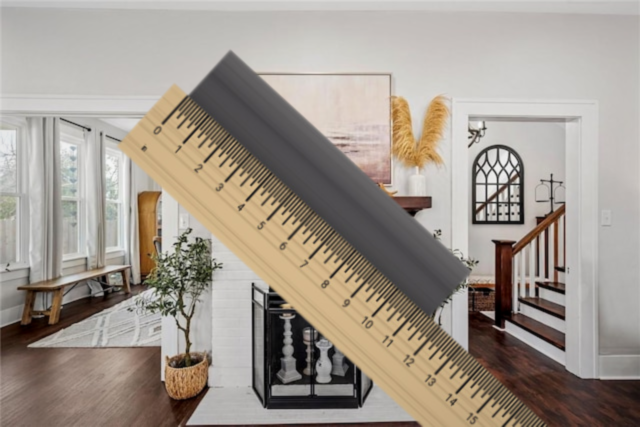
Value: 11.5 in
